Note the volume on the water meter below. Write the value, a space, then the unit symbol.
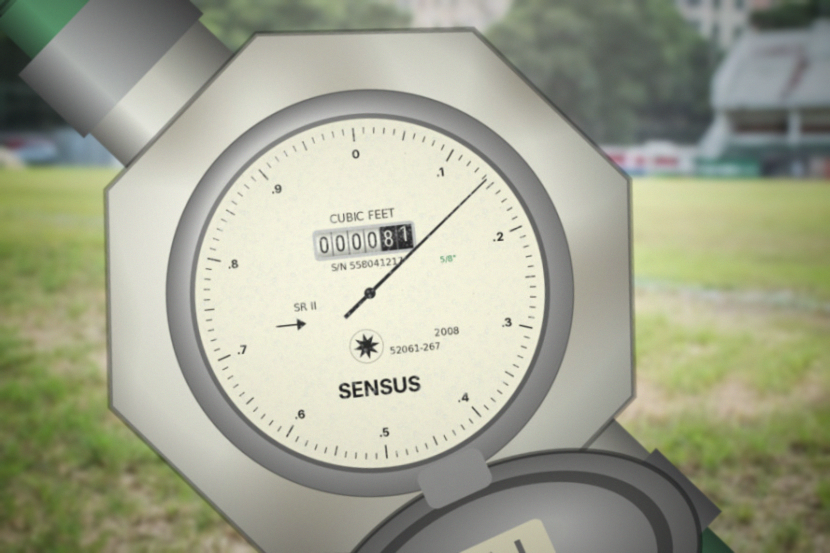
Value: 81.14 ft³
